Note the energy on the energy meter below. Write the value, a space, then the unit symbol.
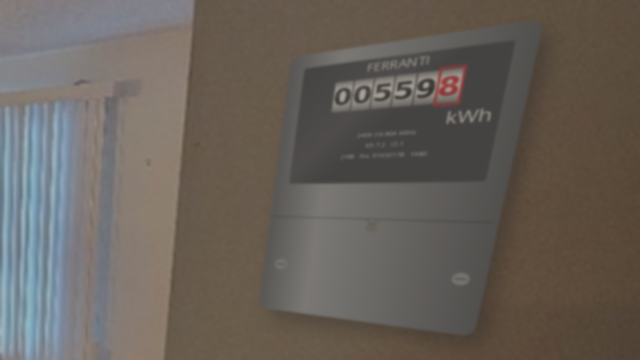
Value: 559.8 kWh
